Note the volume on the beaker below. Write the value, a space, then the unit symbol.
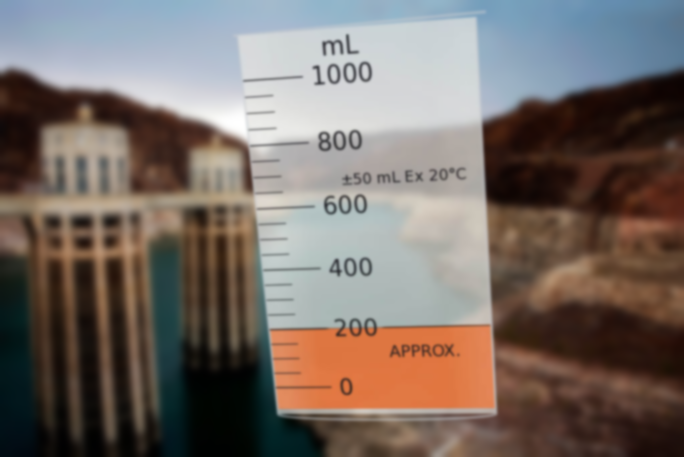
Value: 200 mL
